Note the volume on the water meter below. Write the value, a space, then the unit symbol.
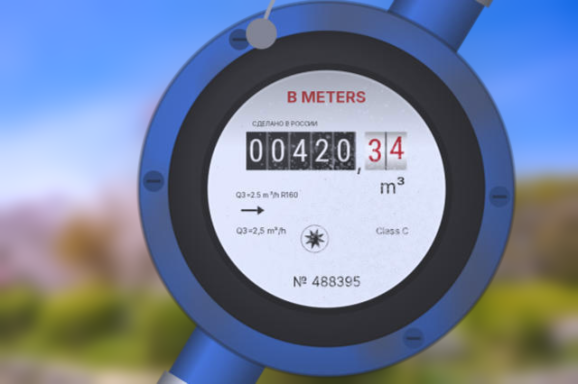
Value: 420.34 m³
